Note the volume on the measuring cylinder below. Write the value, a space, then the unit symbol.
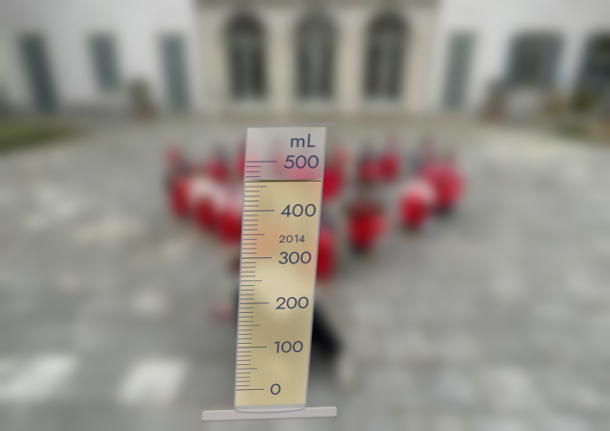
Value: 460 mL
